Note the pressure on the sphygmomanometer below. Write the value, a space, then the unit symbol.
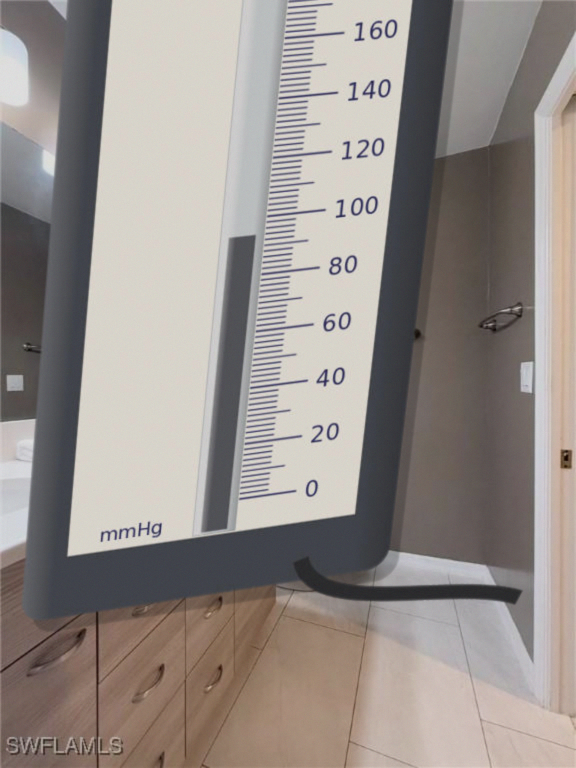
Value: 94 mmHg
